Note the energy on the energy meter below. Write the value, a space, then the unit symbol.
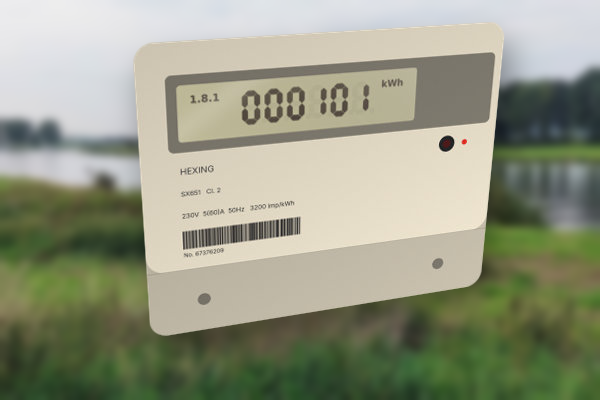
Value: 101 kWh
